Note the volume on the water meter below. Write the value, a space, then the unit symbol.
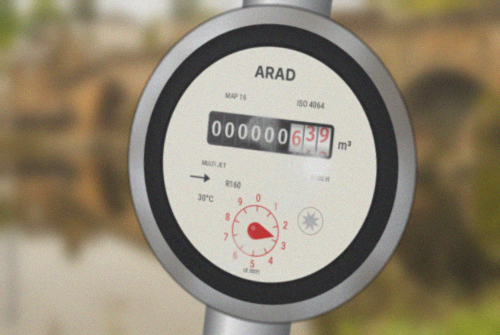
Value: 0.6392 m³
